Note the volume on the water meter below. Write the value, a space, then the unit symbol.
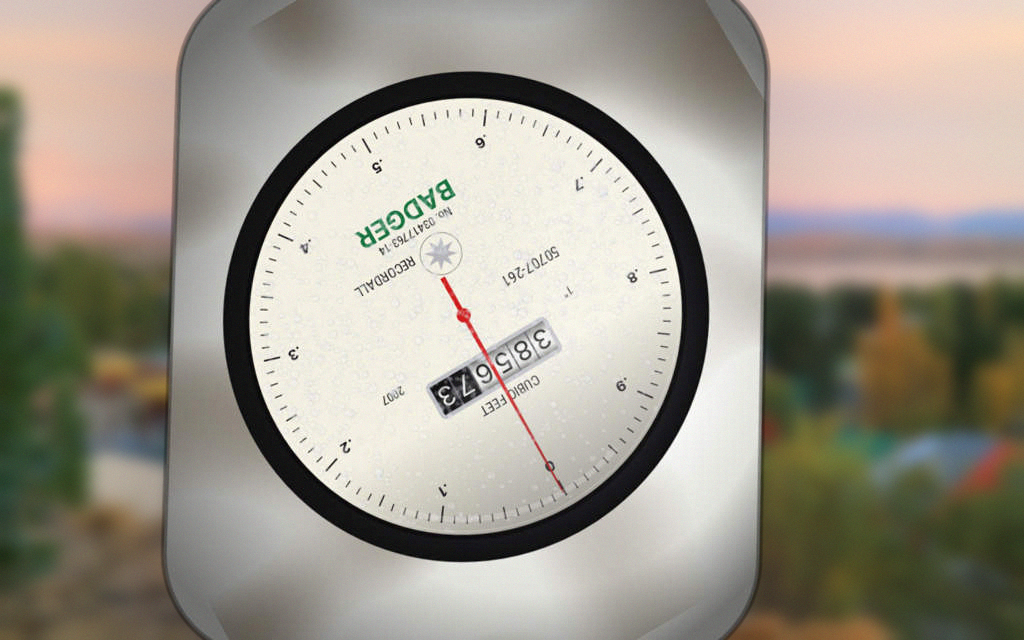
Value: 385673.00 ft³
